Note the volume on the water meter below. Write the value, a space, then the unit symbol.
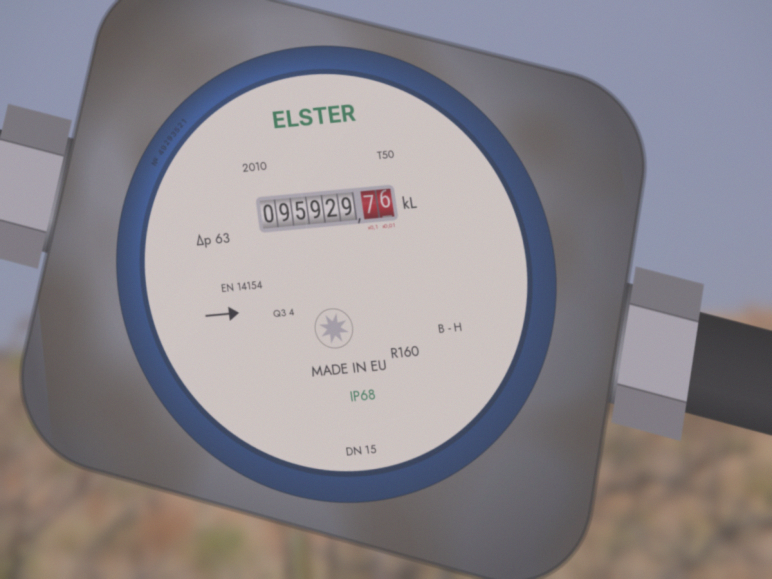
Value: 95929.76 kL
